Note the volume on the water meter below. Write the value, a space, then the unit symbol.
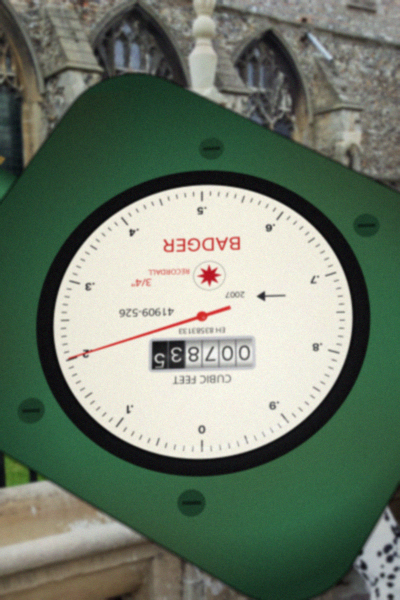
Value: 7835.20 ft³
